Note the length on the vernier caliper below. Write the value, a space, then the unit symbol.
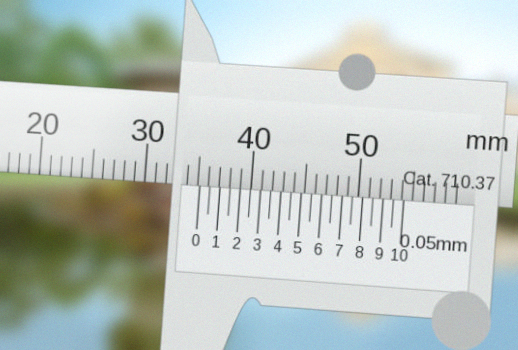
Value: 35.2 mm
